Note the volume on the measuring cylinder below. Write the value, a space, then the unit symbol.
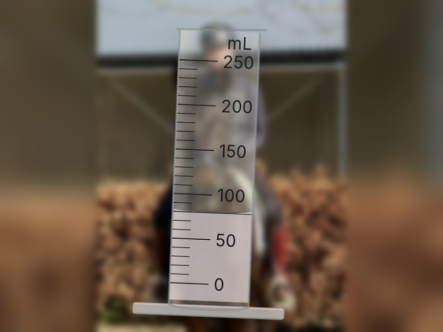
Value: 80 mL
